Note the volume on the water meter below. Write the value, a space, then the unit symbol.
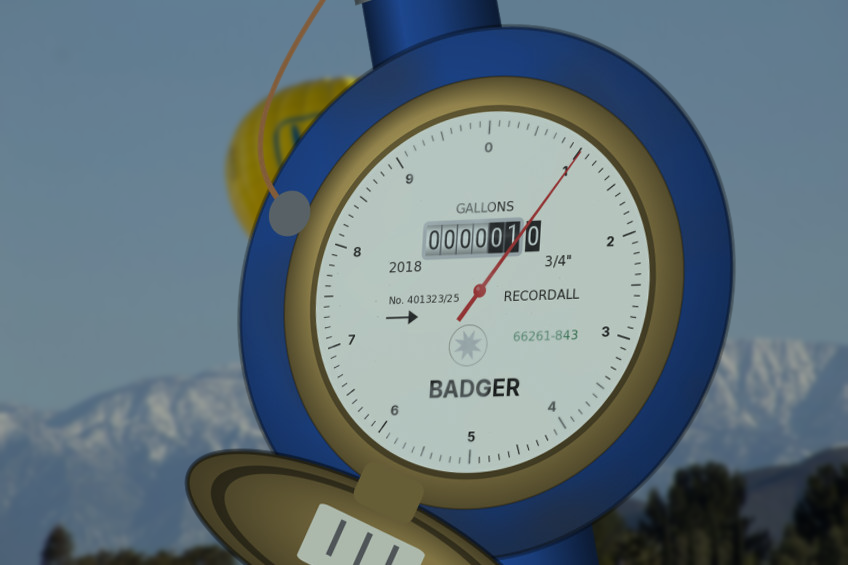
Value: 11.0 gal
